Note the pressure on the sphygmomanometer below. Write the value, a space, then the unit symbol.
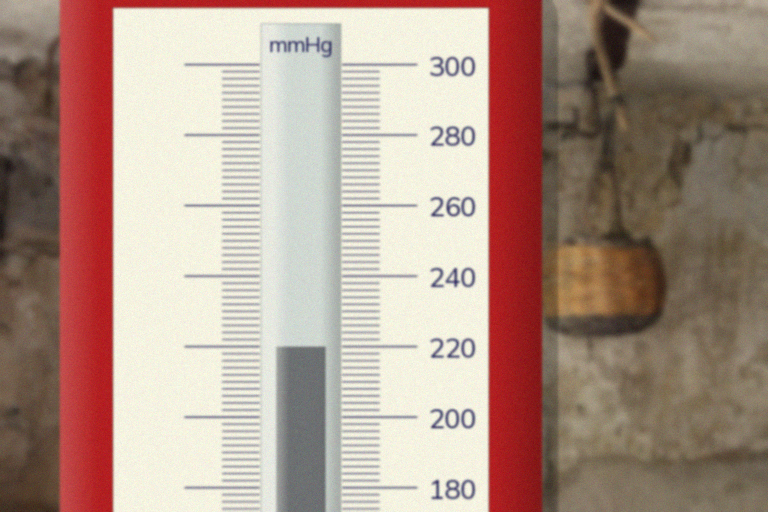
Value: 220 mmHg
